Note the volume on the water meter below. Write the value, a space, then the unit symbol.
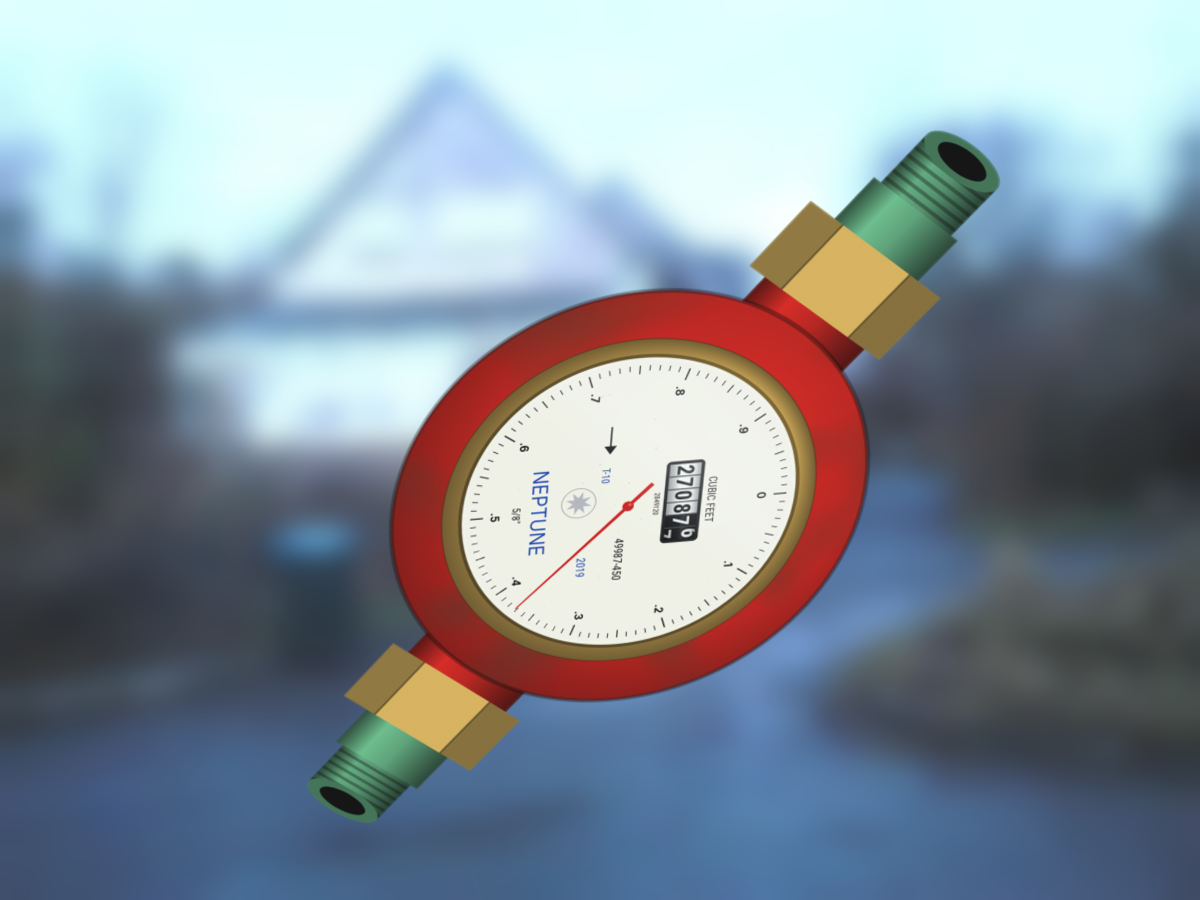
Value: 270876.37 ft³
